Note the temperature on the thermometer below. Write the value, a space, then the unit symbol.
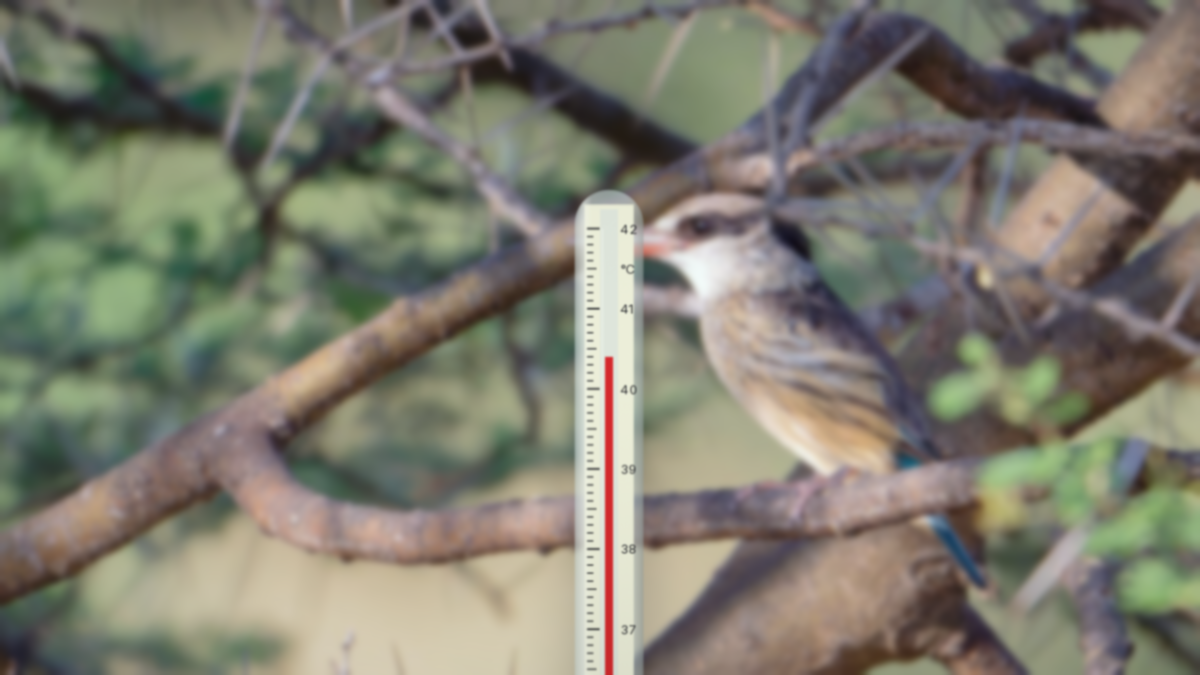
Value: 40.4 °C
